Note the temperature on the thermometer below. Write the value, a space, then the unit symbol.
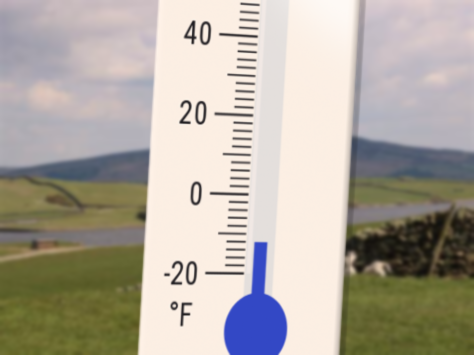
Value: -12 °F
